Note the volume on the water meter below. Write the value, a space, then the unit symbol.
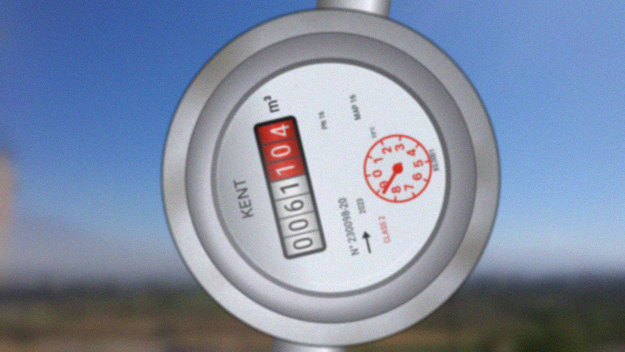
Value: 61.1038 m³
